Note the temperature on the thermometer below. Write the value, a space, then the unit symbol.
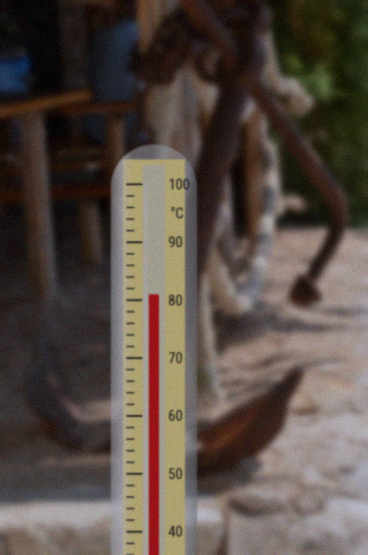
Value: 81 °C
